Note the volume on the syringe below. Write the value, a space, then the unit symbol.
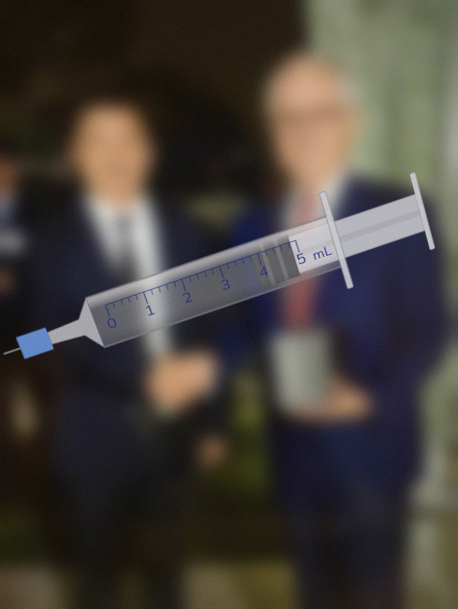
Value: 3.8 mL
